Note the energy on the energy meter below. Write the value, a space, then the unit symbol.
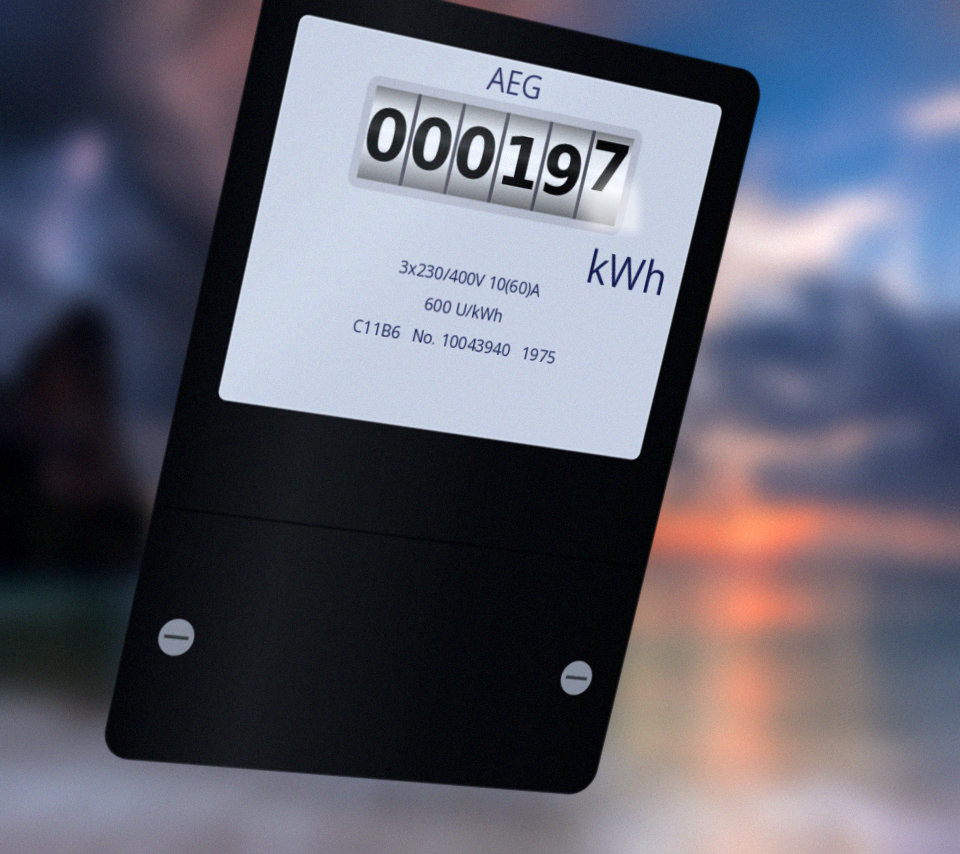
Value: 197 kWh
